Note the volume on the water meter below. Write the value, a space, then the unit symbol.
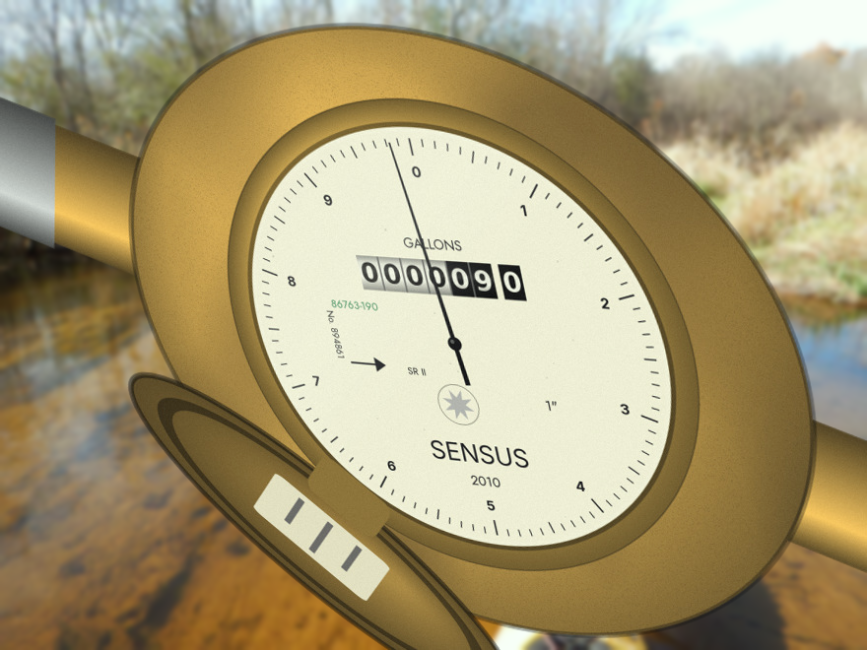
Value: 89.8 gal
